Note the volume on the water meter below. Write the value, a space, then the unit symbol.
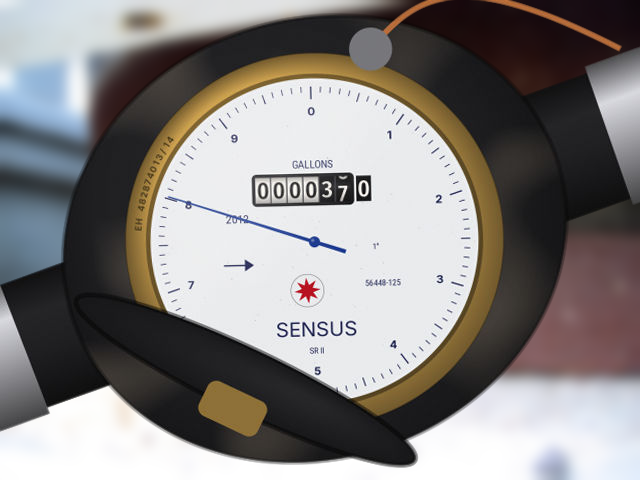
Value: 368.0 gal
